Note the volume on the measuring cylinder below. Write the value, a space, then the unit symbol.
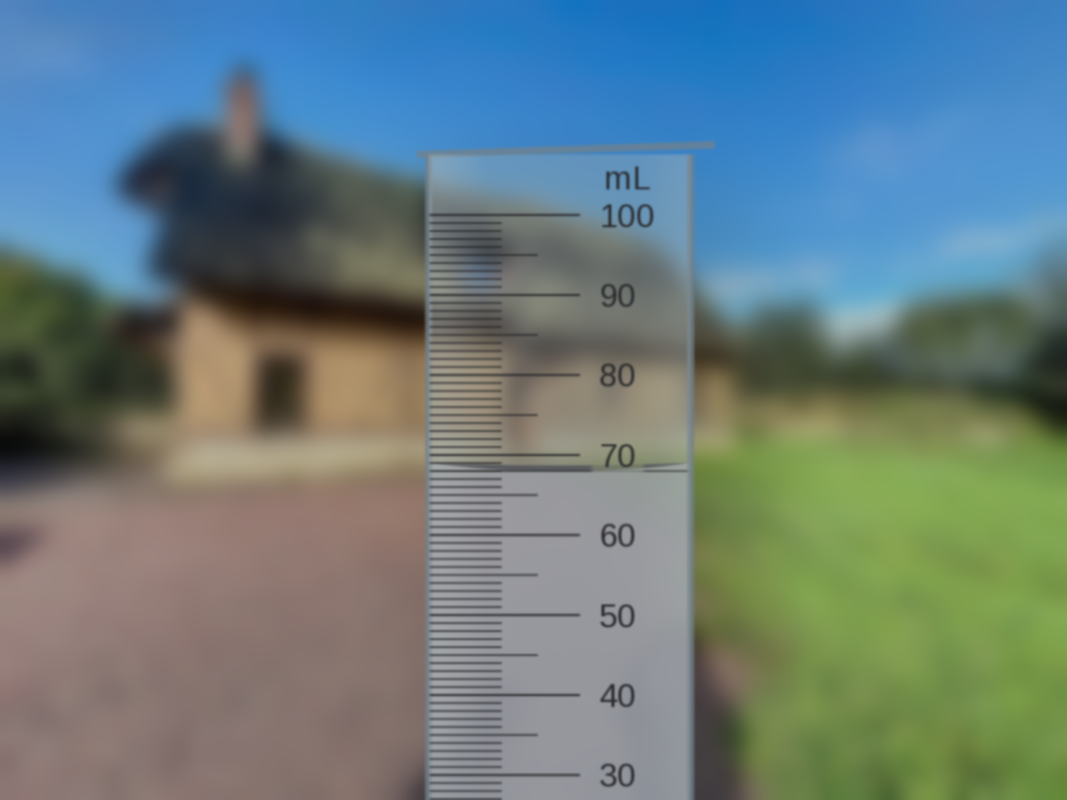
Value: 68 mL
